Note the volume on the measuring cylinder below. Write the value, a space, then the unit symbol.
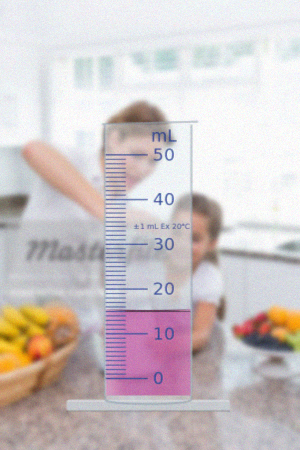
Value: 15 mL
